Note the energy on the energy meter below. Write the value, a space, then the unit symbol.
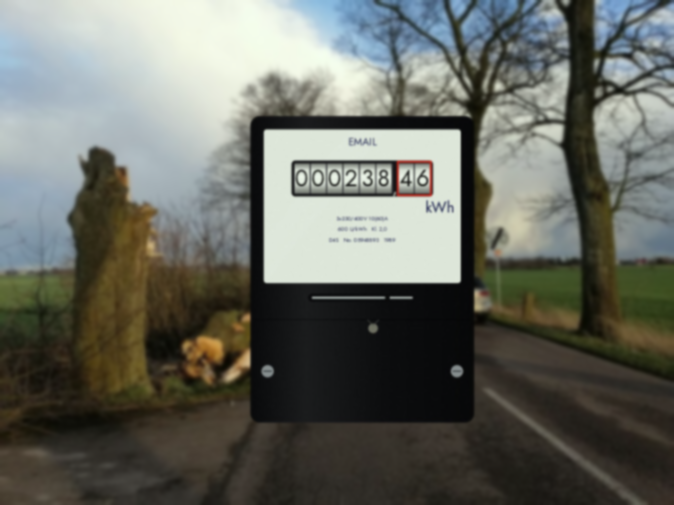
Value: 238.46 kWh
